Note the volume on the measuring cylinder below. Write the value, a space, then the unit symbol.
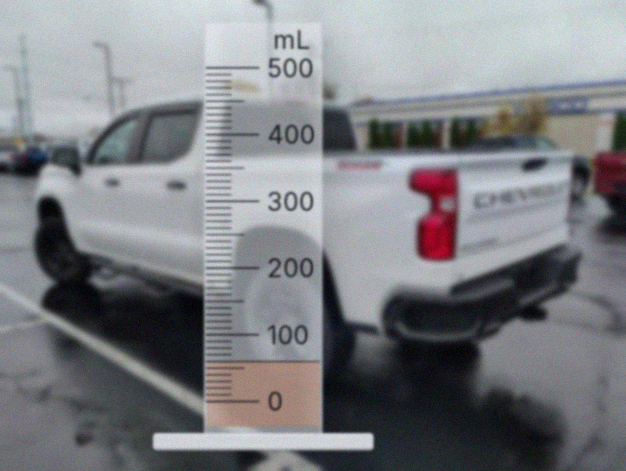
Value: 60 mL
